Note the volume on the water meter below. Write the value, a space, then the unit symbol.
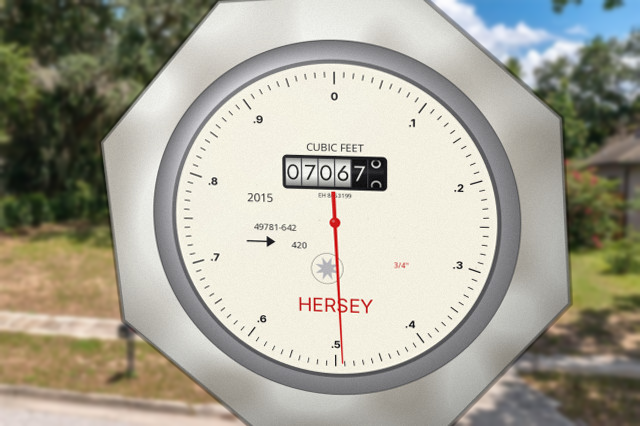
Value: 70678.49 ft³
